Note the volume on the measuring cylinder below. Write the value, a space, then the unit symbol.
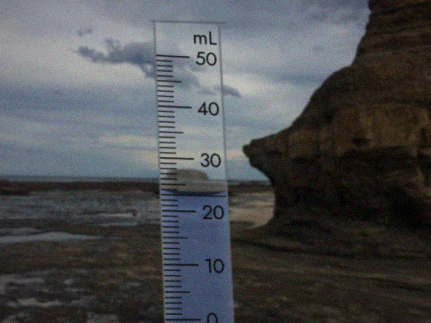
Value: 23 mL
